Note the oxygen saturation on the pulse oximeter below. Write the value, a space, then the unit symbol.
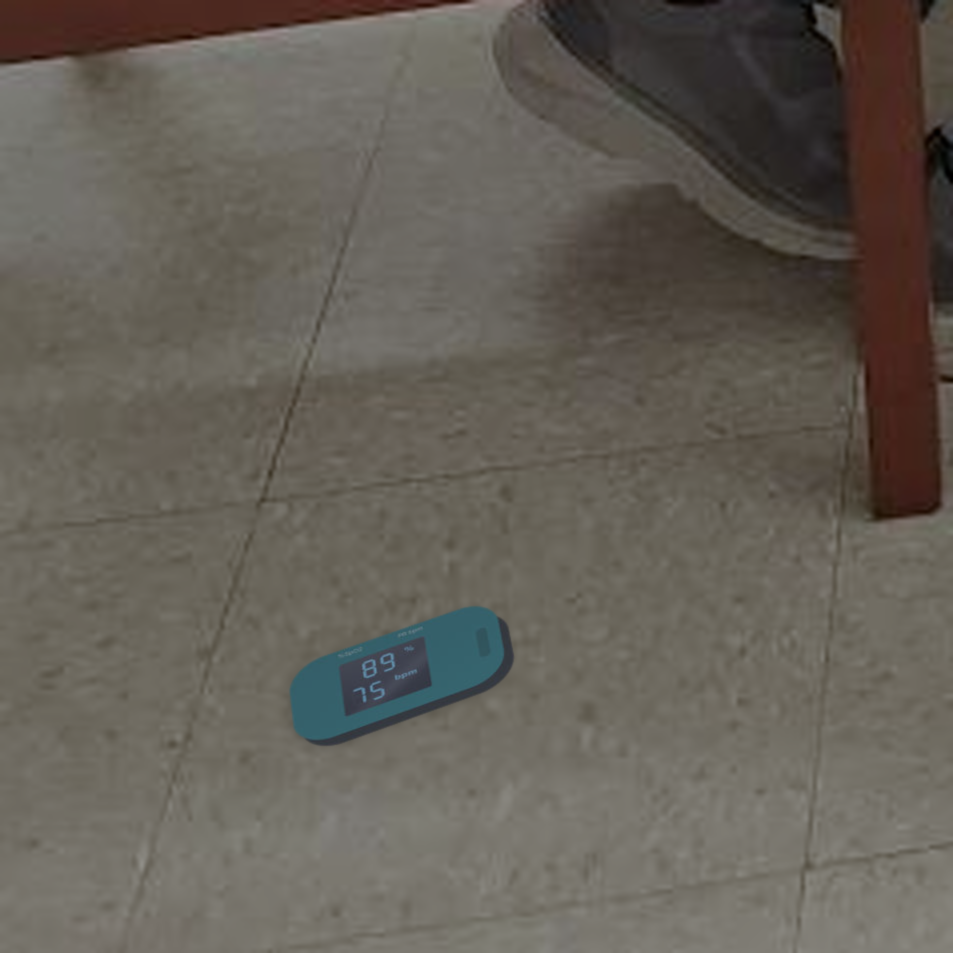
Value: 89 %
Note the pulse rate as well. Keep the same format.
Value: 75 bpm
